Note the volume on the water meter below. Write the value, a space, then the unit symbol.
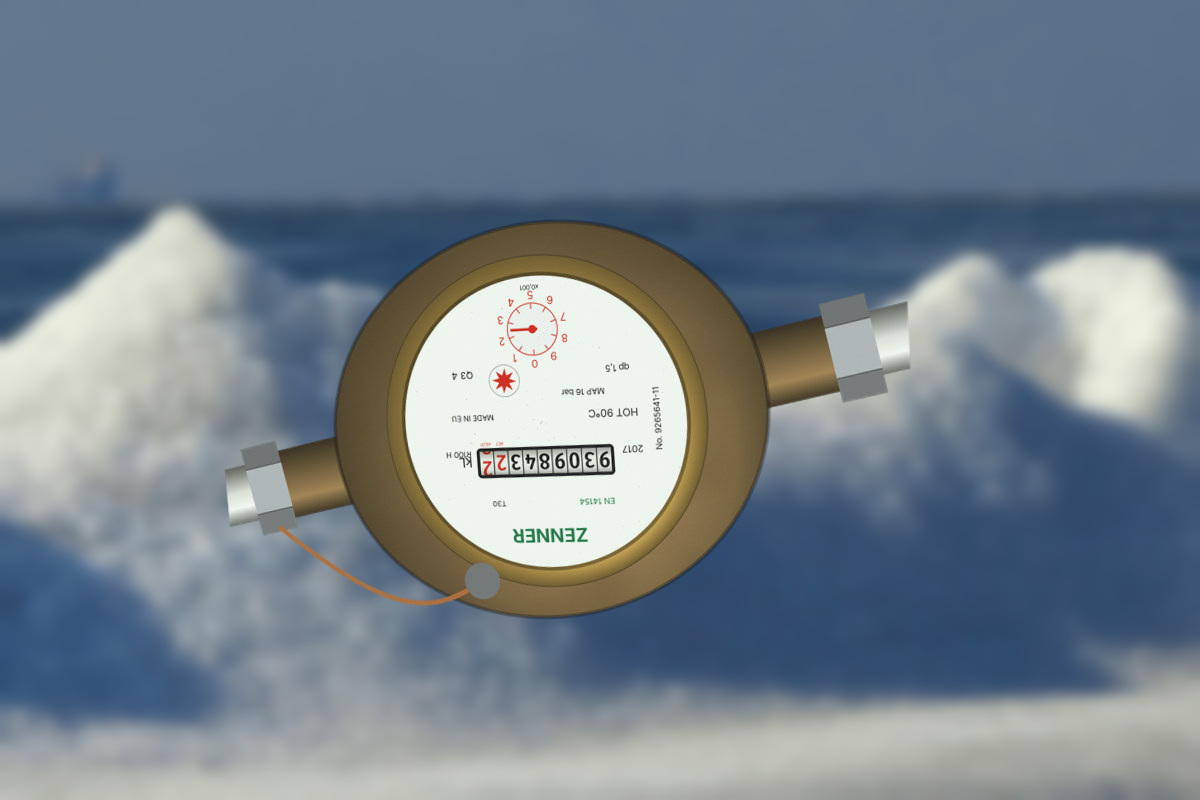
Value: 9309843.222 kL
